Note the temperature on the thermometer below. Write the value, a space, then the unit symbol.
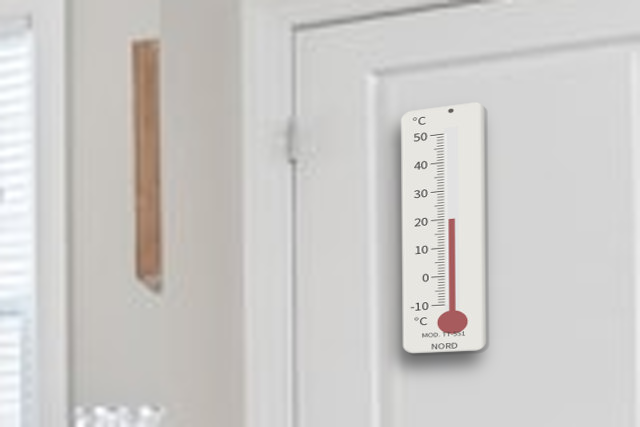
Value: 20 °C
